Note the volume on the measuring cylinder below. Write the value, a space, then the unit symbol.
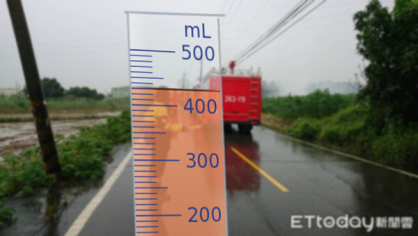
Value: 430 mL
